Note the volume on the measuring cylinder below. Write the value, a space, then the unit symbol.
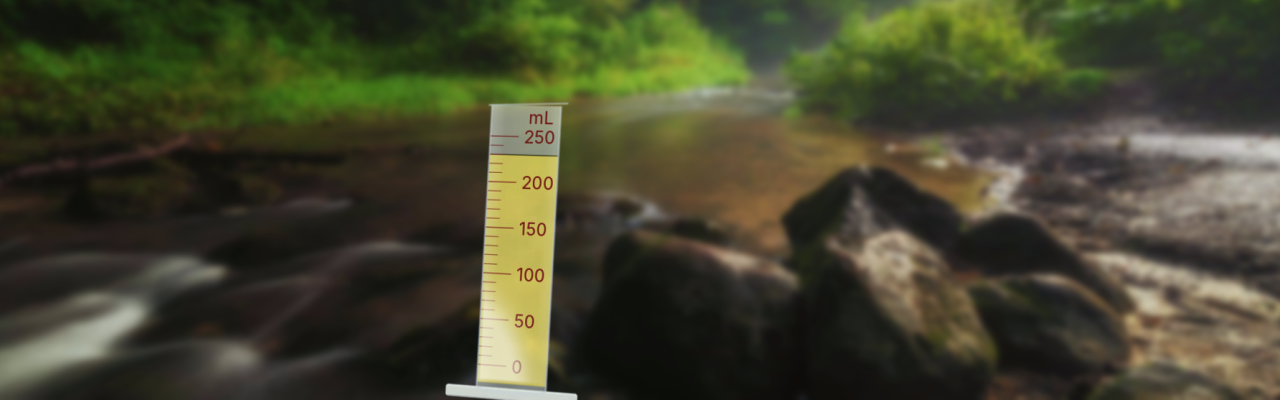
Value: 230 mL
